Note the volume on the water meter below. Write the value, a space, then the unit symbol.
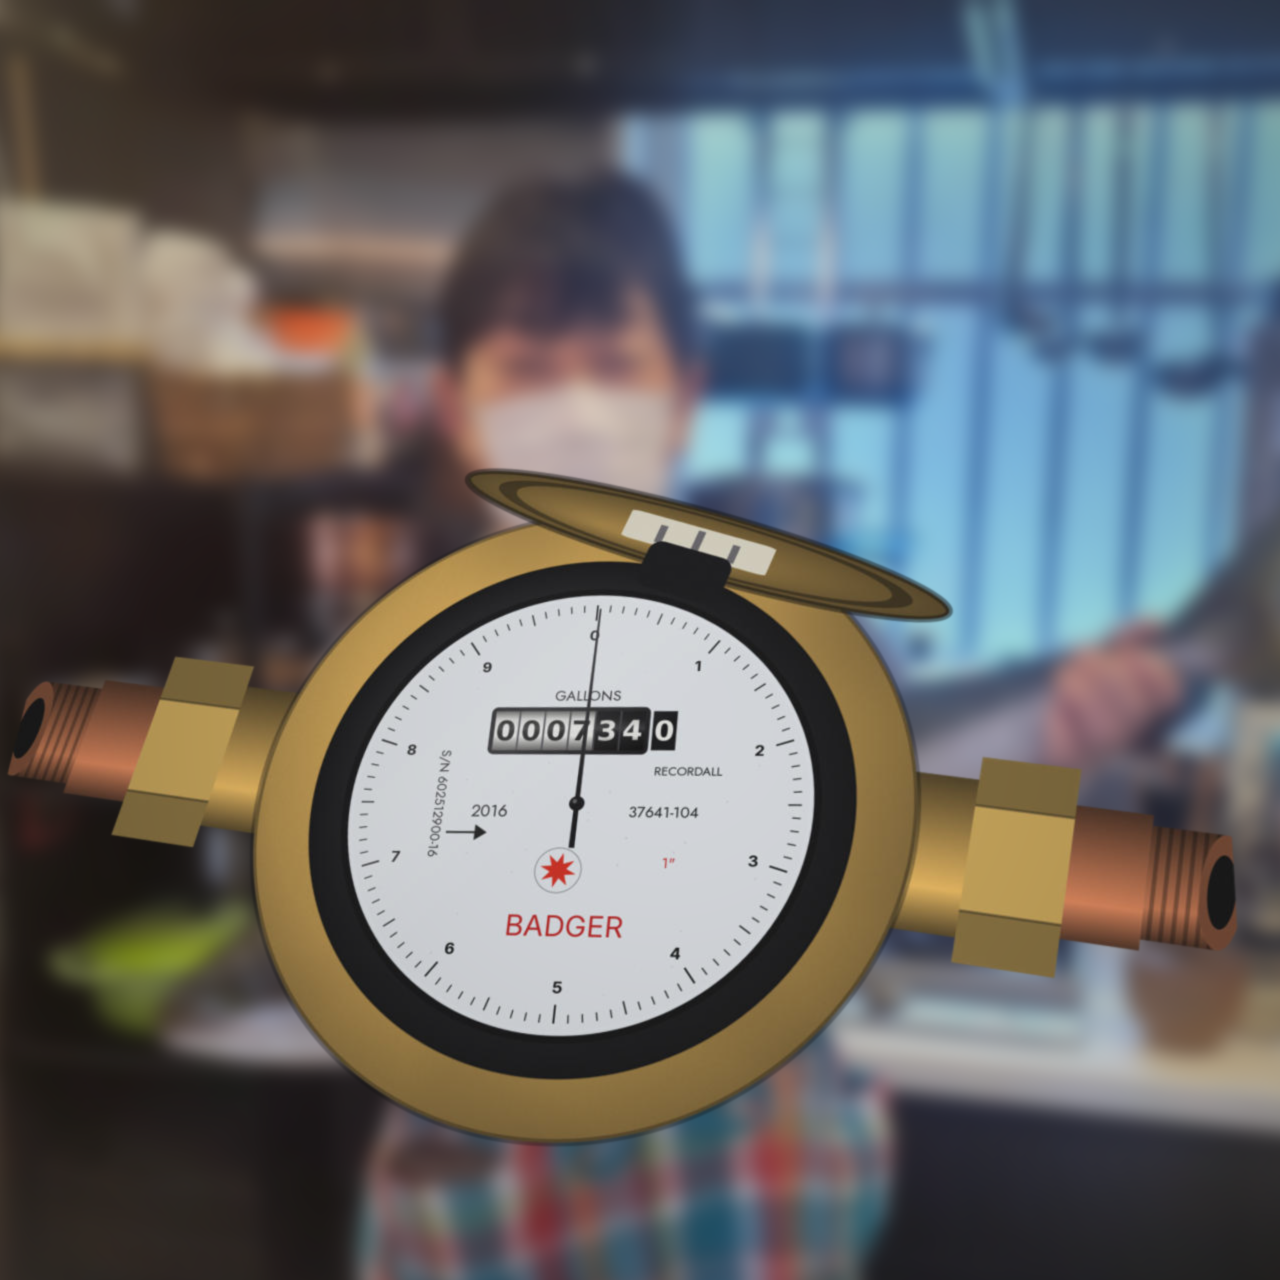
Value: 7340.0 gal
